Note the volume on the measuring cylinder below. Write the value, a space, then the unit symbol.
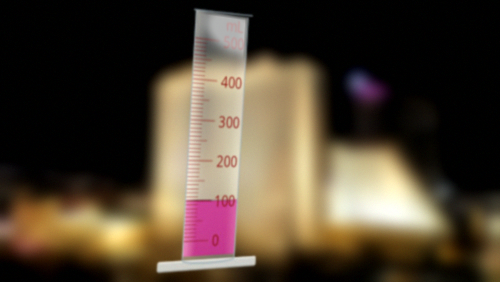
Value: 100 mL
